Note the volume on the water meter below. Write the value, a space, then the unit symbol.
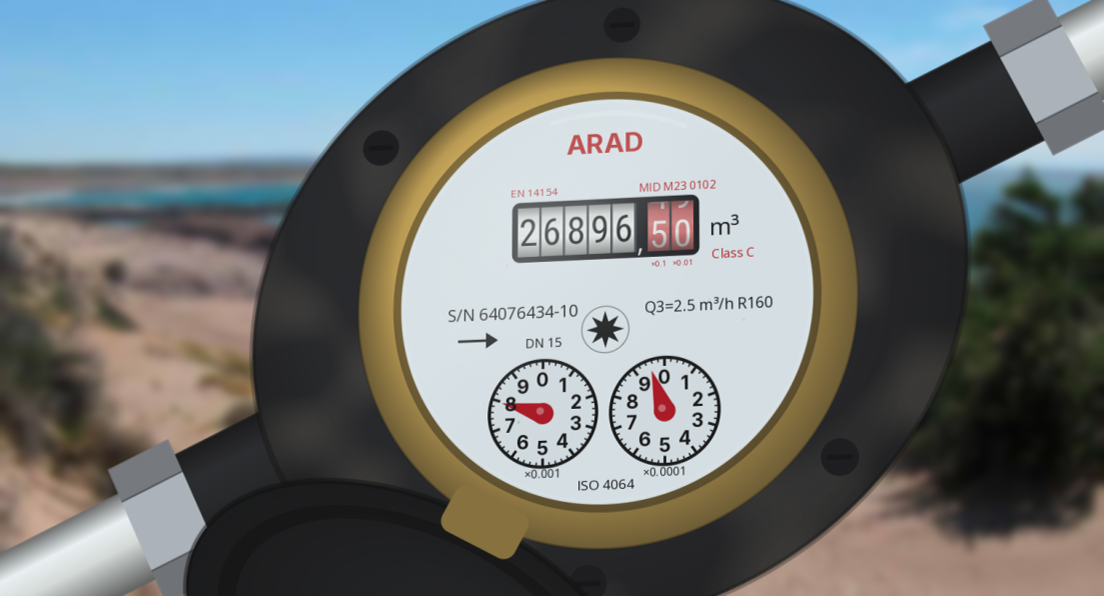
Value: 26896.4979 m³
